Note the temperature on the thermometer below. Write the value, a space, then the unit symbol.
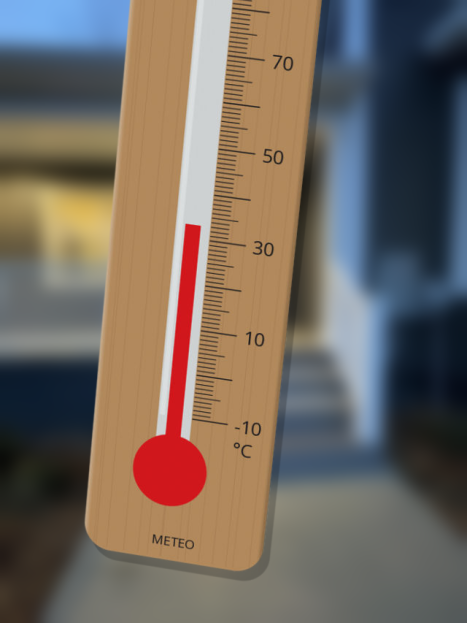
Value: 33 °C
